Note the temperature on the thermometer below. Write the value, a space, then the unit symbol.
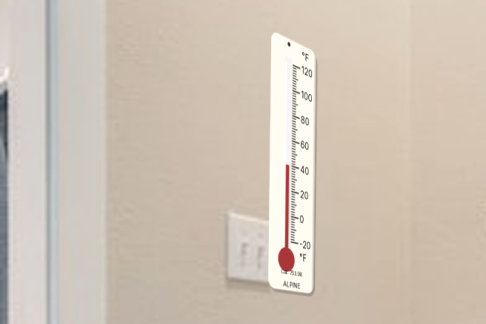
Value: 40 °F
